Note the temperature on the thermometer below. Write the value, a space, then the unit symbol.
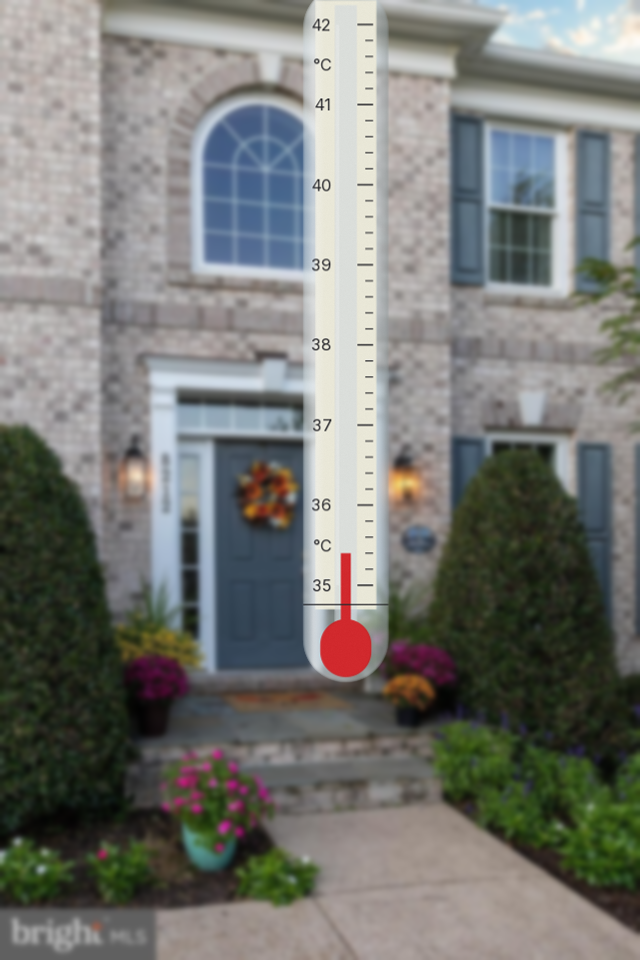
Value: 35.4 °C
